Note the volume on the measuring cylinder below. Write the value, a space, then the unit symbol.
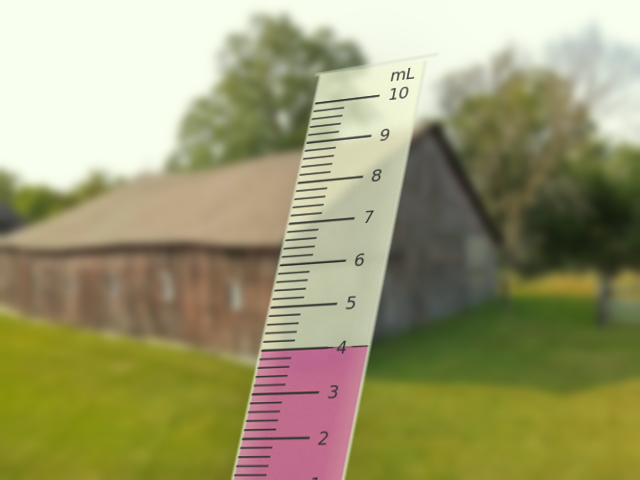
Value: 4 mL
